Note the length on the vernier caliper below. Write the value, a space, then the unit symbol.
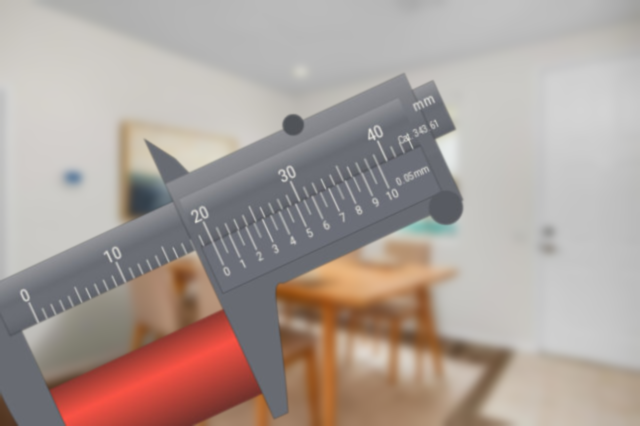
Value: 20.0 mm
